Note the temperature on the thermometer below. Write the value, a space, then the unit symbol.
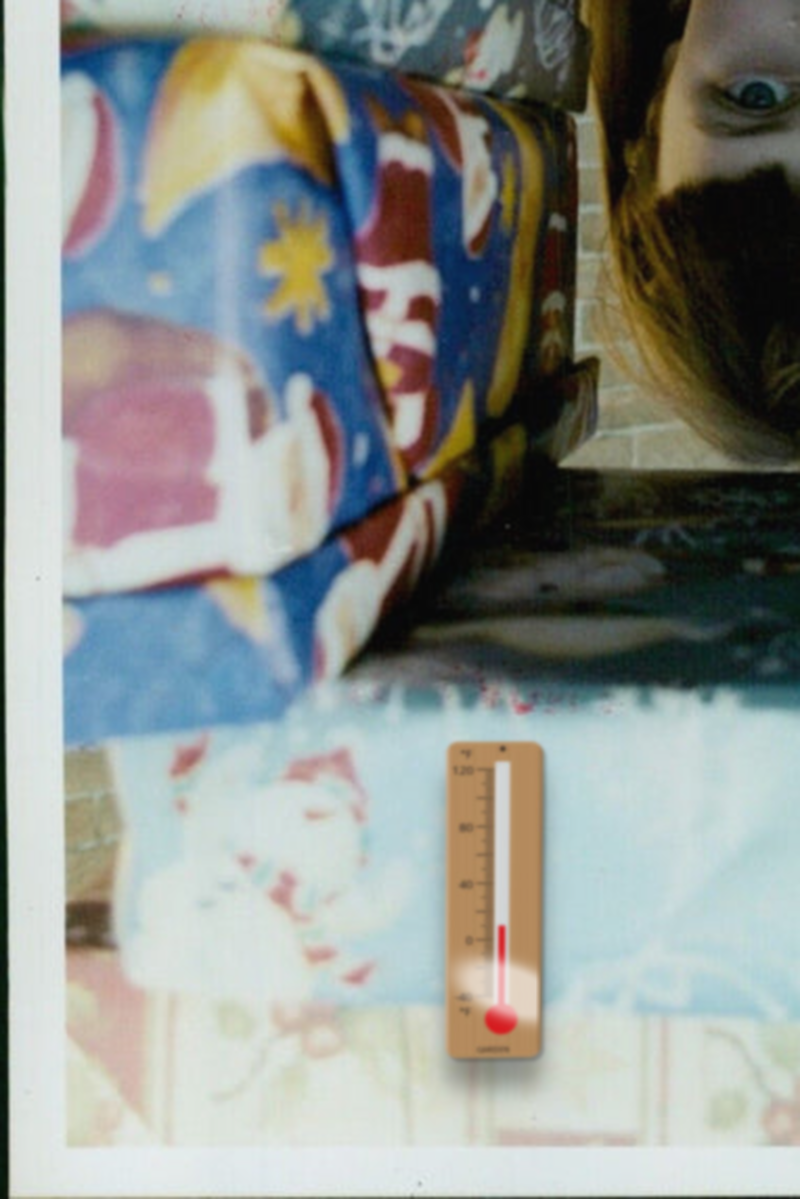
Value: 10 °F
